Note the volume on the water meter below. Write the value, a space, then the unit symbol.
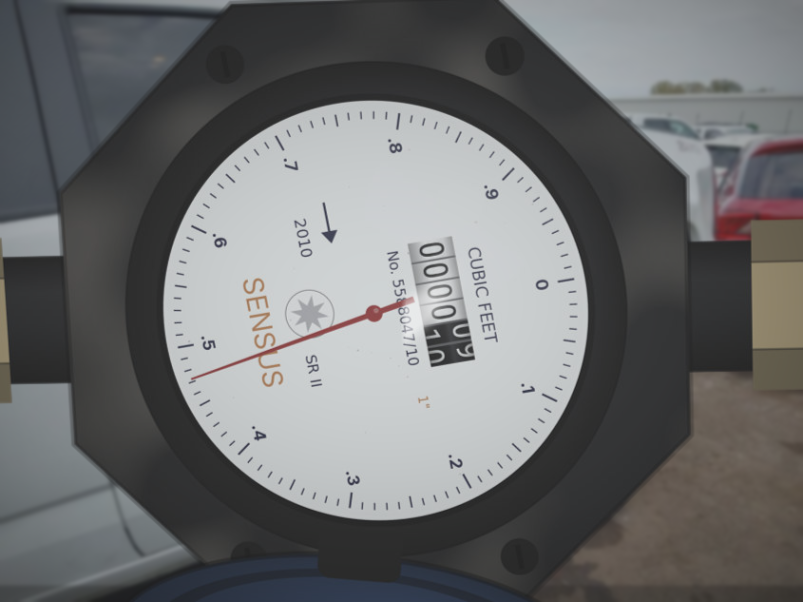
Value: 9.47 ft³
